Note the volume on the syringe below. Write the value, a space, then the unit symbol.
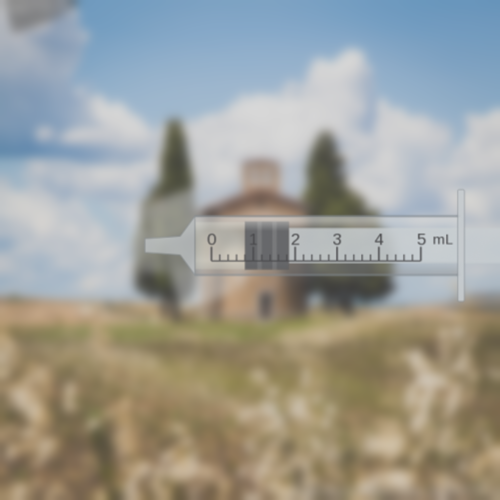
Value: 0.8 mL
